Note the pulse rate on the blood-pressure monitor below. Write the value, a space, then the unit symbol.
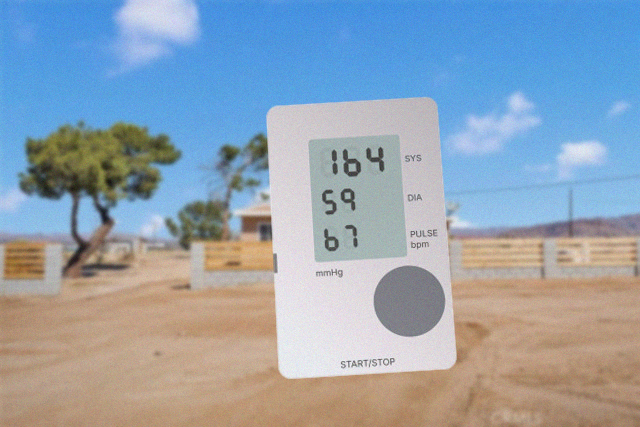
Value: 67 bpm
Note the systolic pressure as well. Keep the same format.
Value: 164 mmHg
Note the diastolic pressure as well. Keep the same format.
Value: 59 mmHg
